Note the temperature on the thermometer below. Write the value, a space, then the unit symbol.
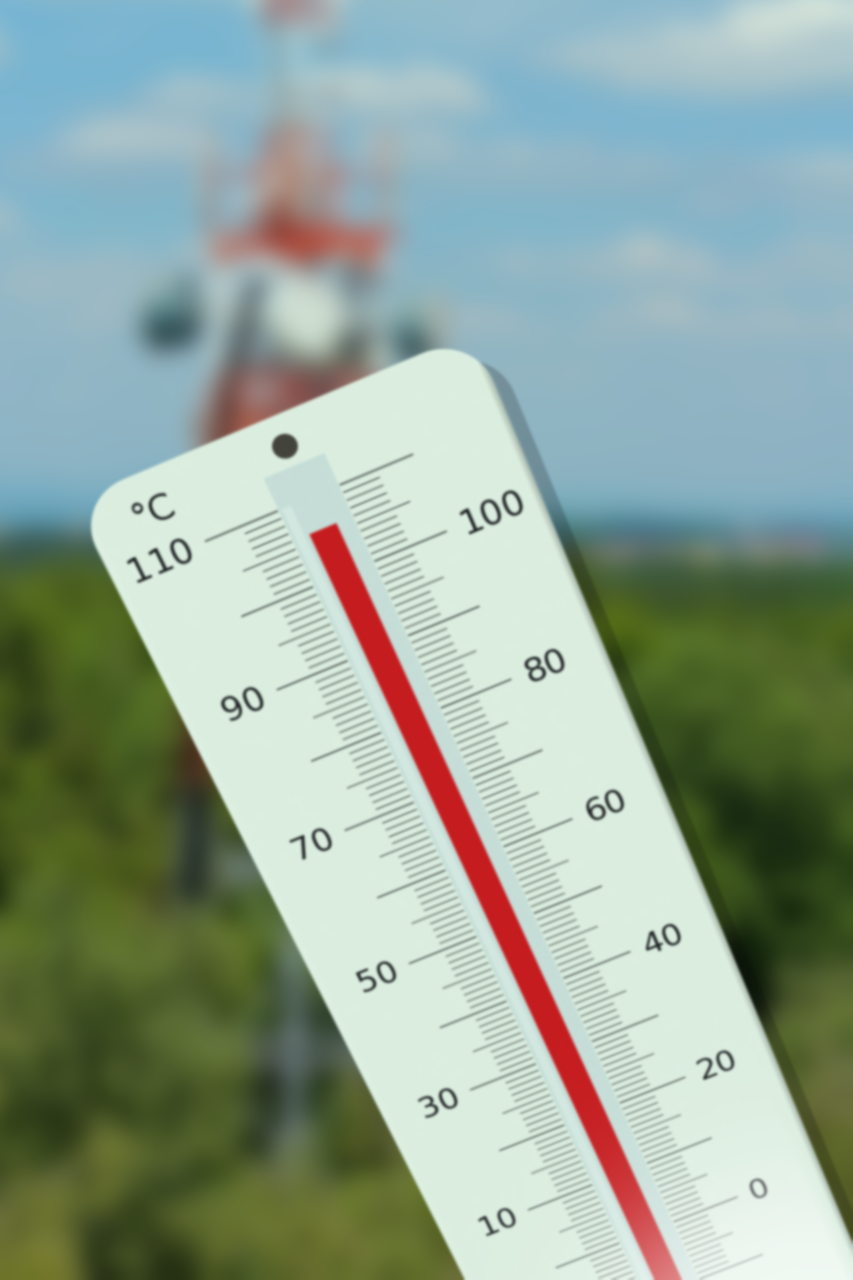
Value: 106 °C
